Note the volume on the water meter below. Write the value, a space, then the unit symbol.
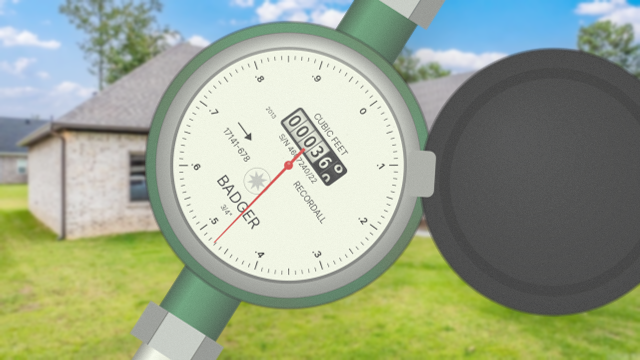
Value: 368.47 ft³
